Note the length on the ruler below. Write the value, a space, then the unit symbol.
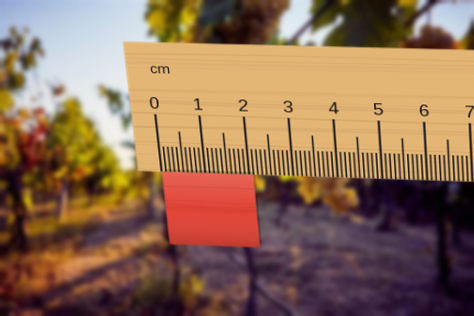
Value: 2.1 cm
